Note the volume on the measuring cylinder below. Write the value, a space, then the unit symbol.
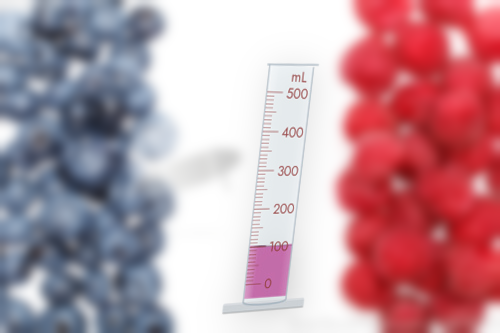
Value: 100 mL
